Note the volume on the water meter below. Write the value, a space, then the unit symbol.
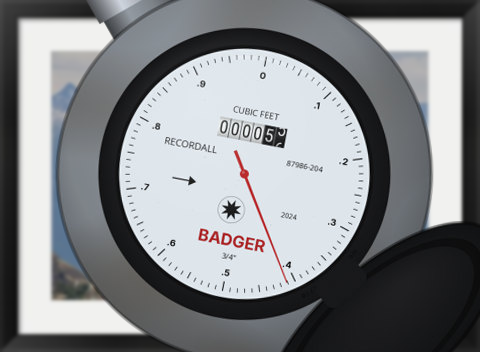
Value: 55.41 ft³
